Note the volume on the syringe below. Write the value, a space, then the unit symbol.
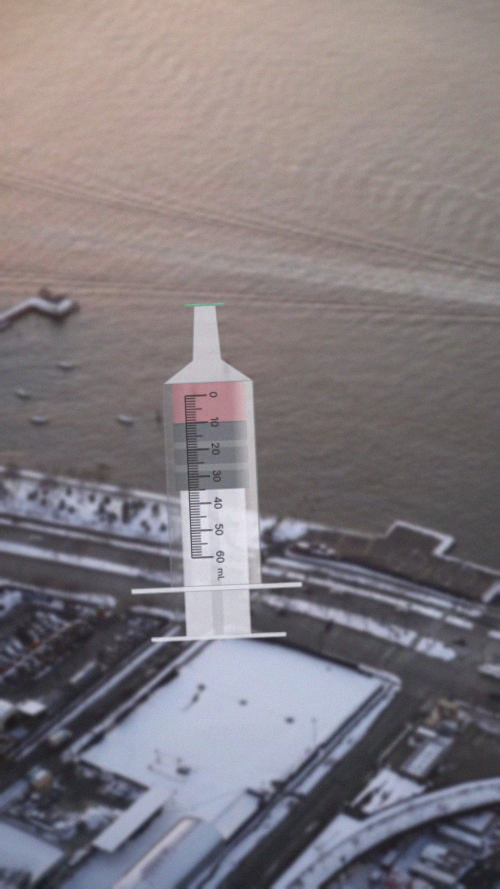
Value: 10 mL
